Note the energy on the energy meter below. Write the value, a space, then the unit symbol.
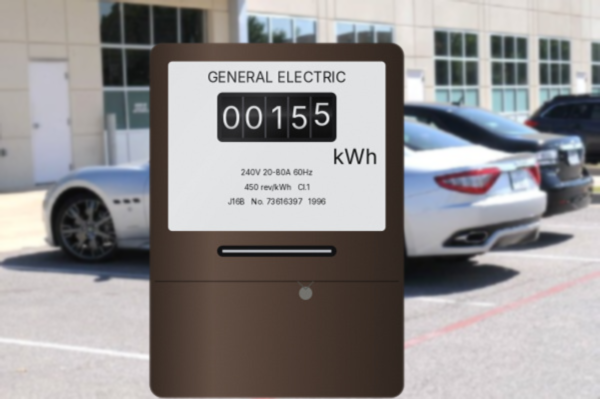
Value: 155 kWh
